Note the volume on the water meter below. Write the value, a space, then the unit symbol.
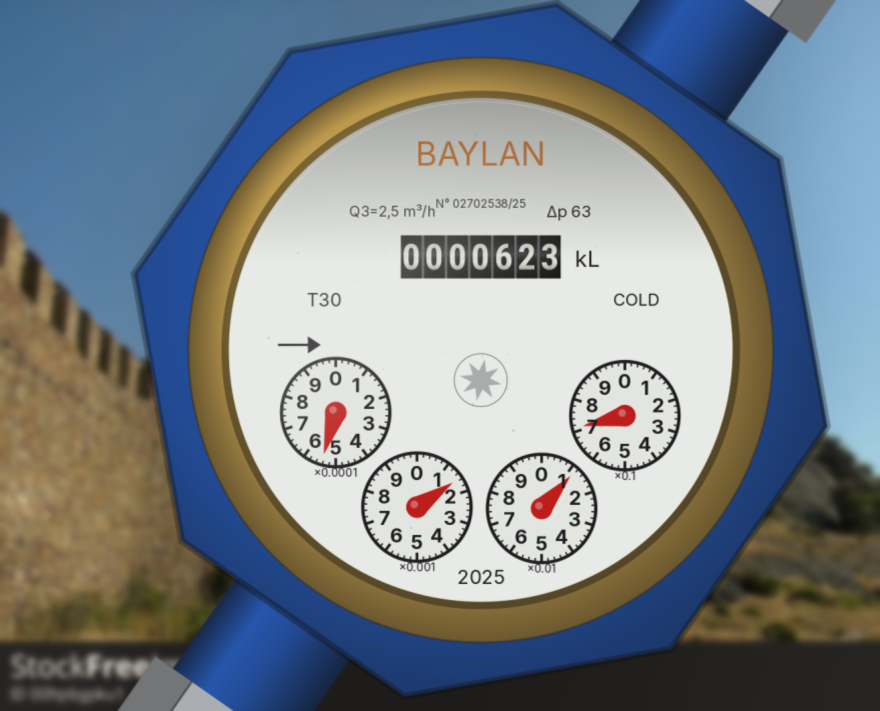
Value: 623.7115 kL
